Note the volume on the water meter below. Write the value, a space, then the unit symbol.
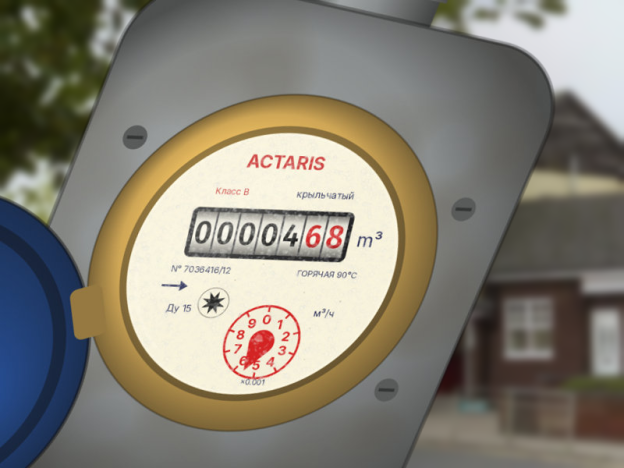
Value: 4.685 m³
